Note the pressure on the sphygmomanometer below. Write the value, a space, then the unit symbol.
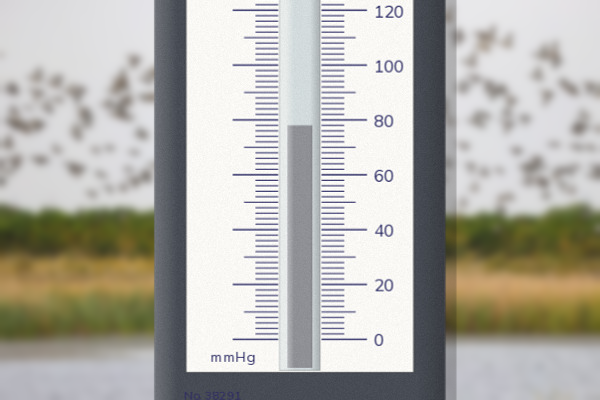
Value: 78 mmHg
